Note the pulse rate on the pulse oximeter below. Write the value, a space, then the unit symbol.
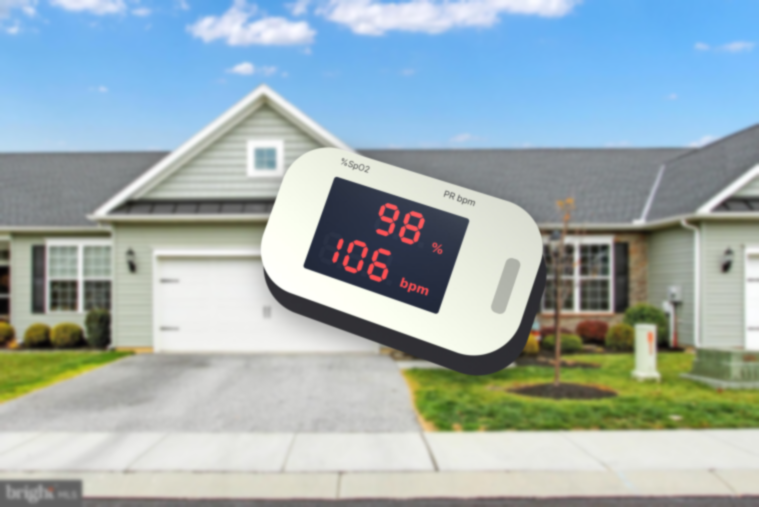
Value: 106 bpm
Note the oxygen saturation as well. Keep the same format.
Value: 98 %
